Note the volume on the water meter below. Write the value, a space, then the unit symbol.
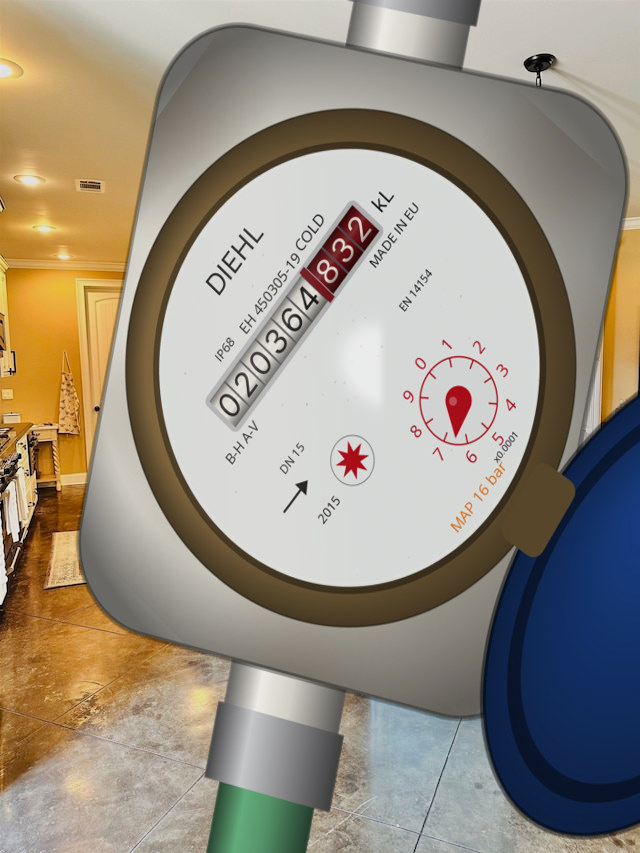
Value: 20364.8326 kL
